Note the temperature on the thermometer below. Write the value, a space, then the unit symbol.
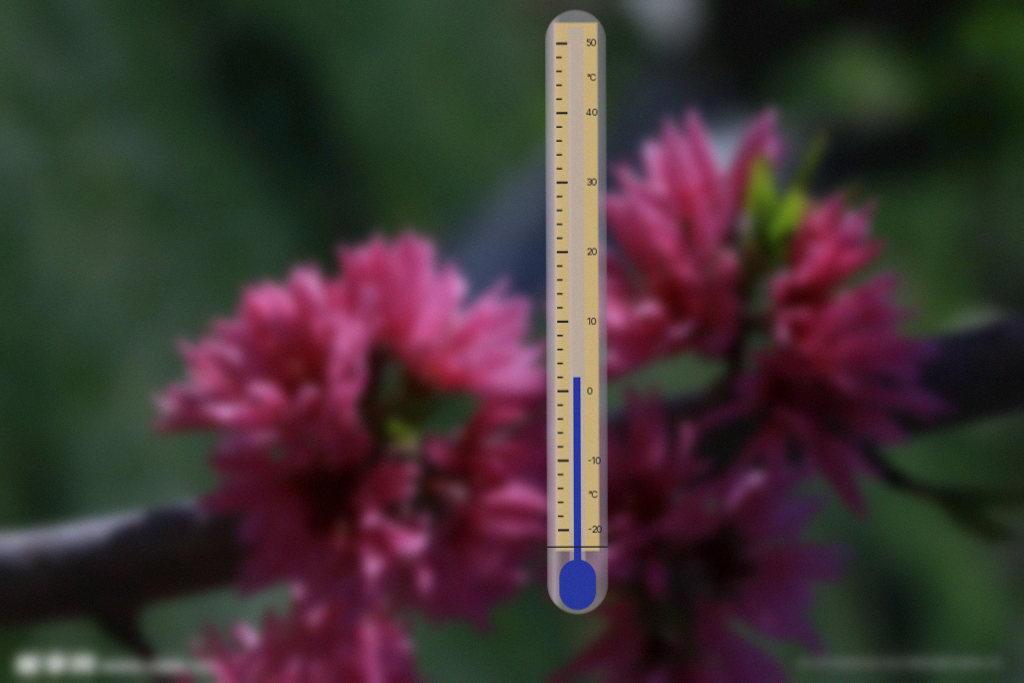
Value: 2 °C
